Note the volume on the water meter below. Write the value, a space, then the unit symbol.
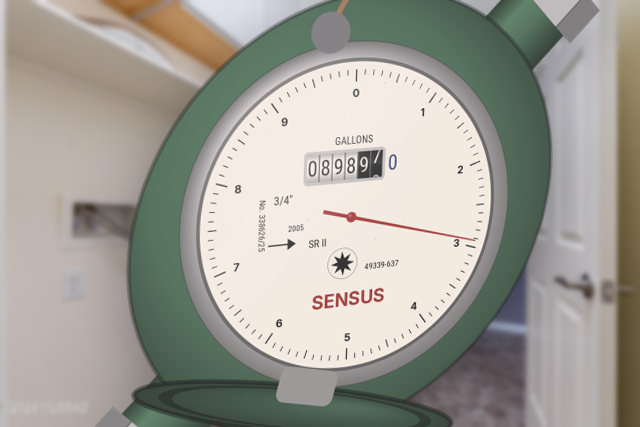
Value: 898972.9 gal
